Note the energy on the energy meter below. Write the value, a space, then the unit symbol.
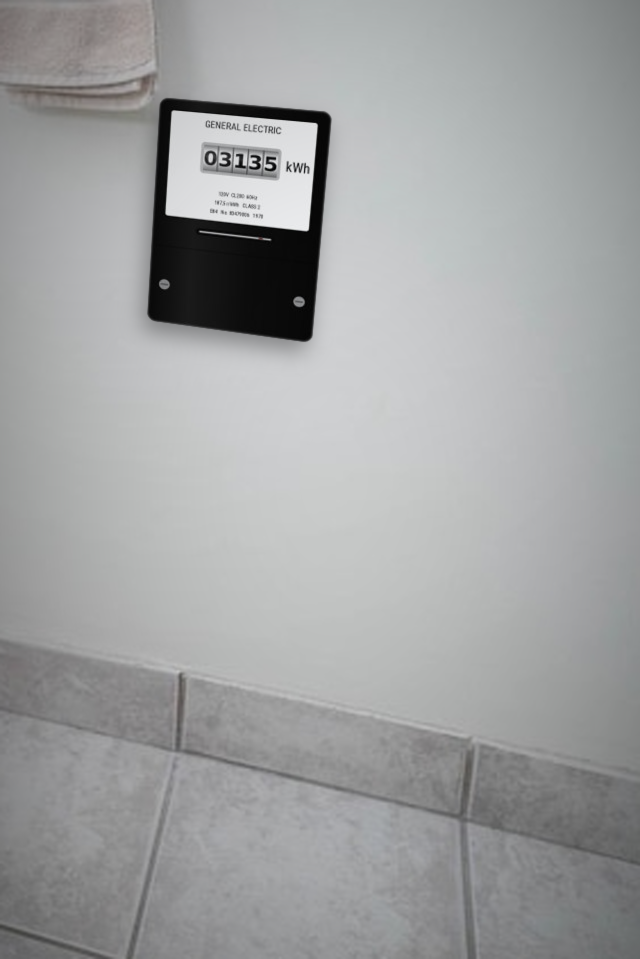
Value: 3135 kWh
